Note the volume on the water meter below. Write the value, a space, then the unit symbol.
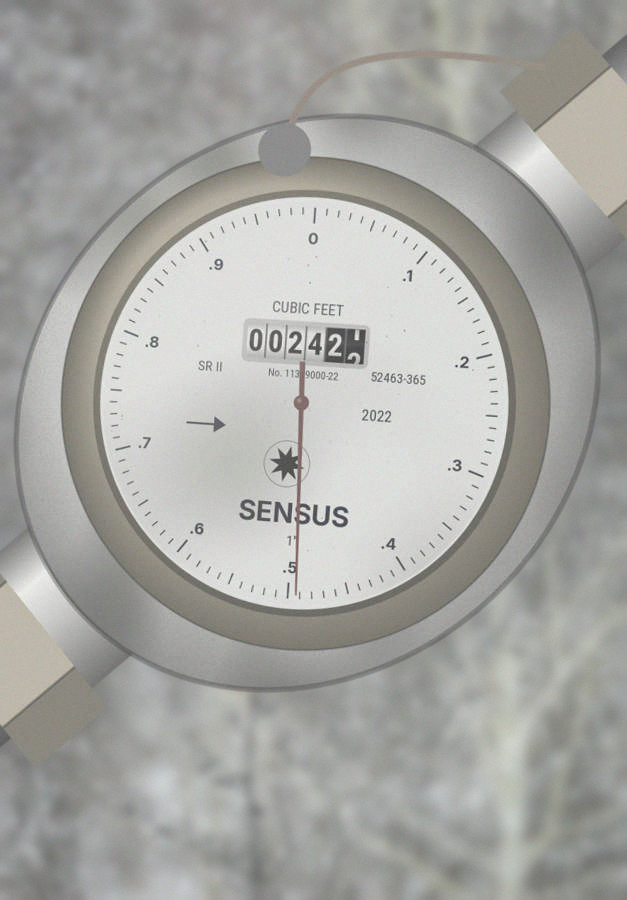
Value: 2421.49 ft³
